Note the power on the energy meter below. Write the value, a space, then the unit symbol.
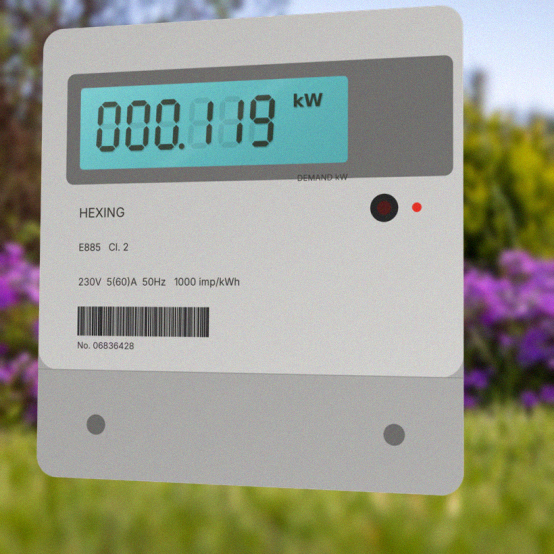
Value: 0.119 kW
